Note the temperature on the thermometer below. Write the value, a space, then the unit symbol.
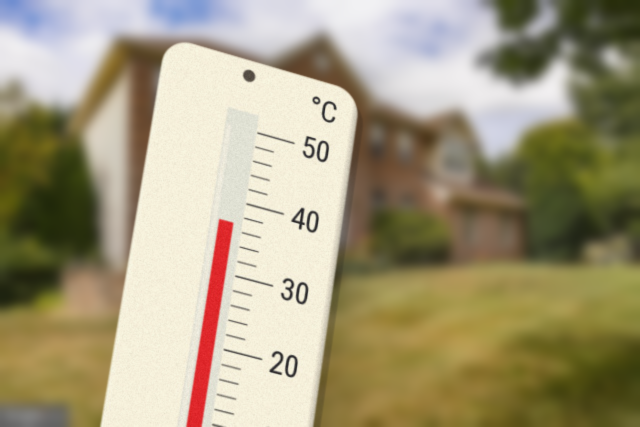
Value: 37 °C
